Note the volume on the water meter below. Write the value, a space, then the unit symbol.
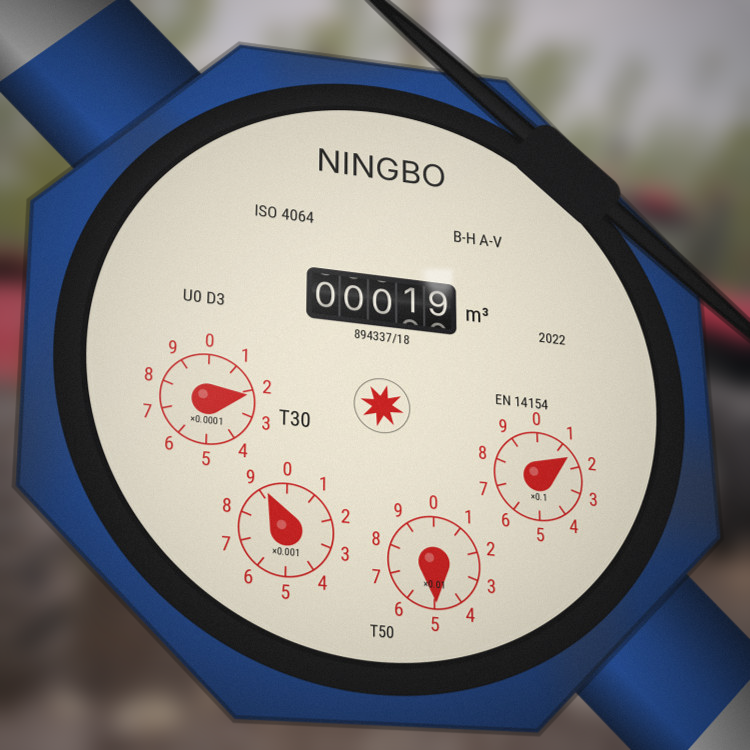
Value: 19.1492 m³
